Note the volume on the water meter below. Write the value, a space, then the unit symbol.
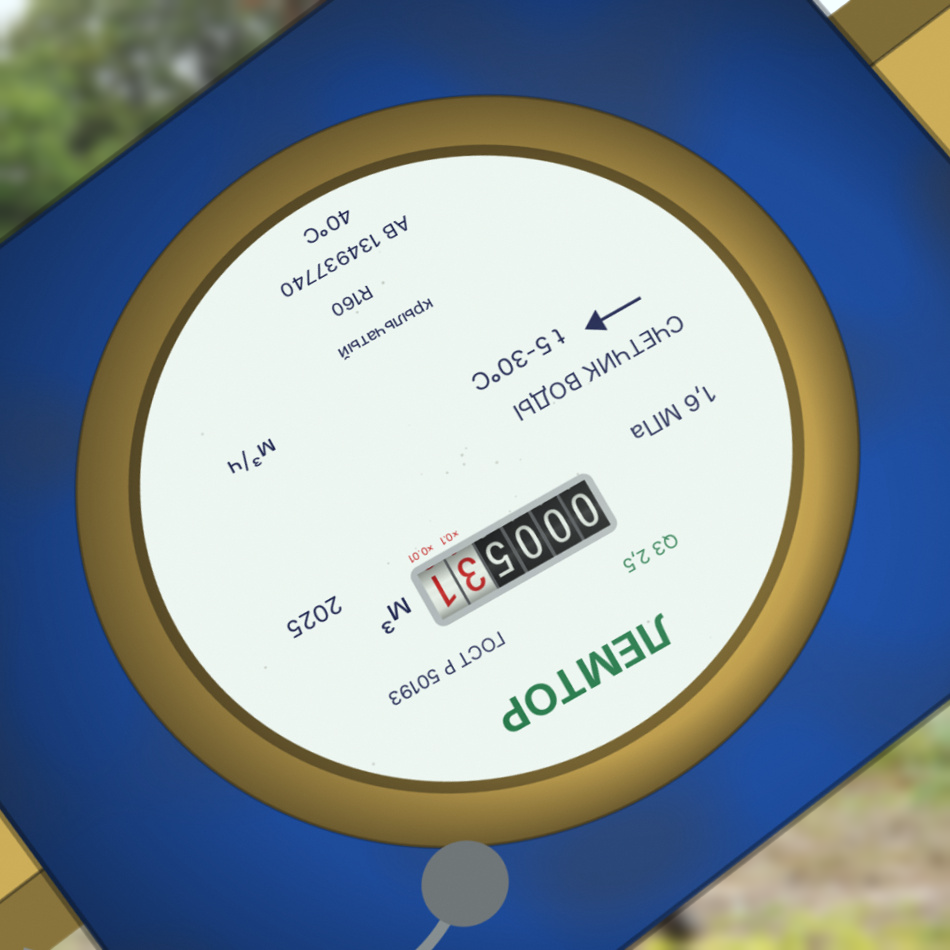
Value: 5.31 m³
